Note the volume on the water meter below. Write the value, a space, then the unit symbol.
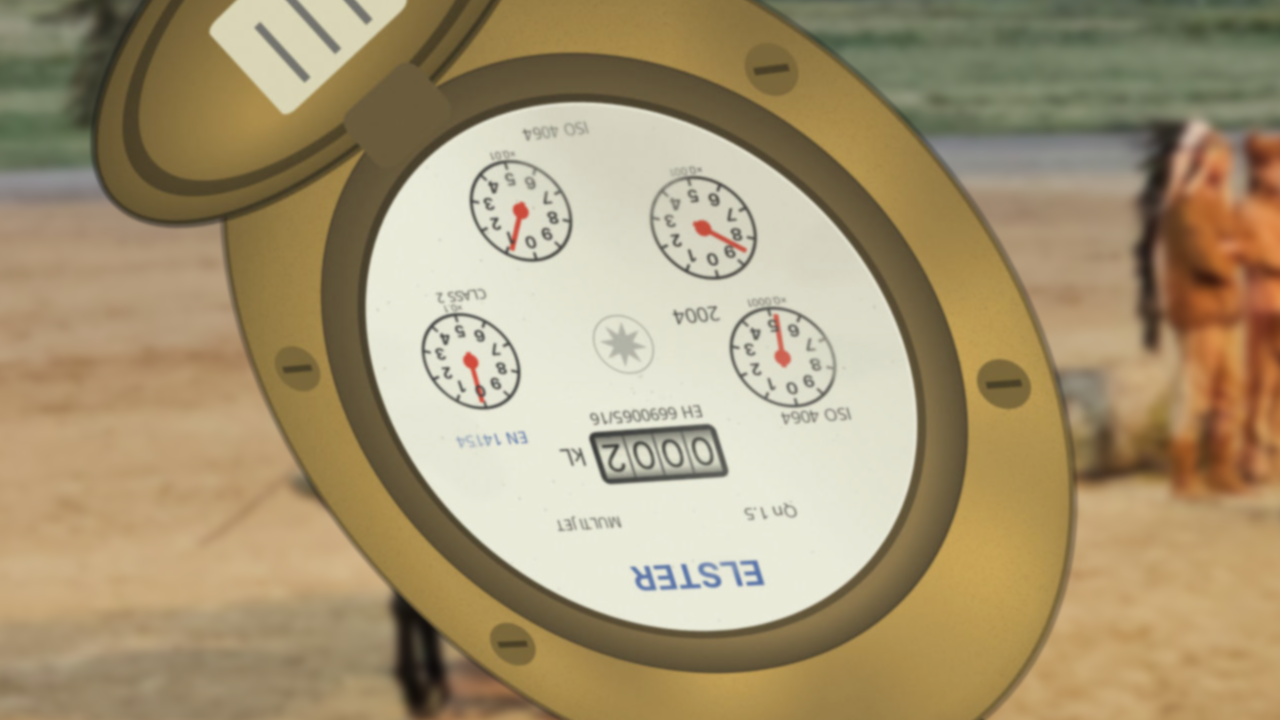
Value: 2.0085 kL
